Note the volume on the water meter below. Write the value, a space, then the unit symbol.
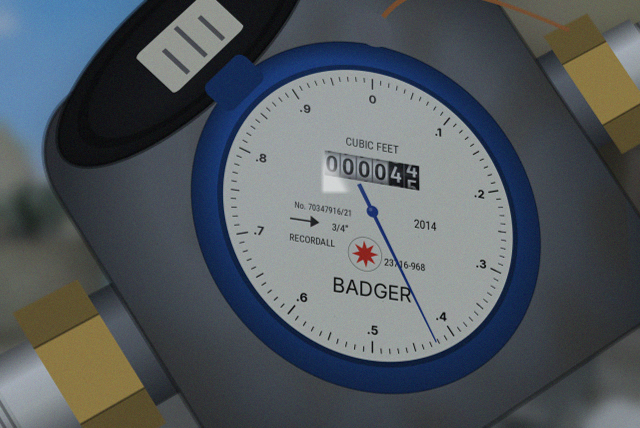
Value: 44.42 ft³
